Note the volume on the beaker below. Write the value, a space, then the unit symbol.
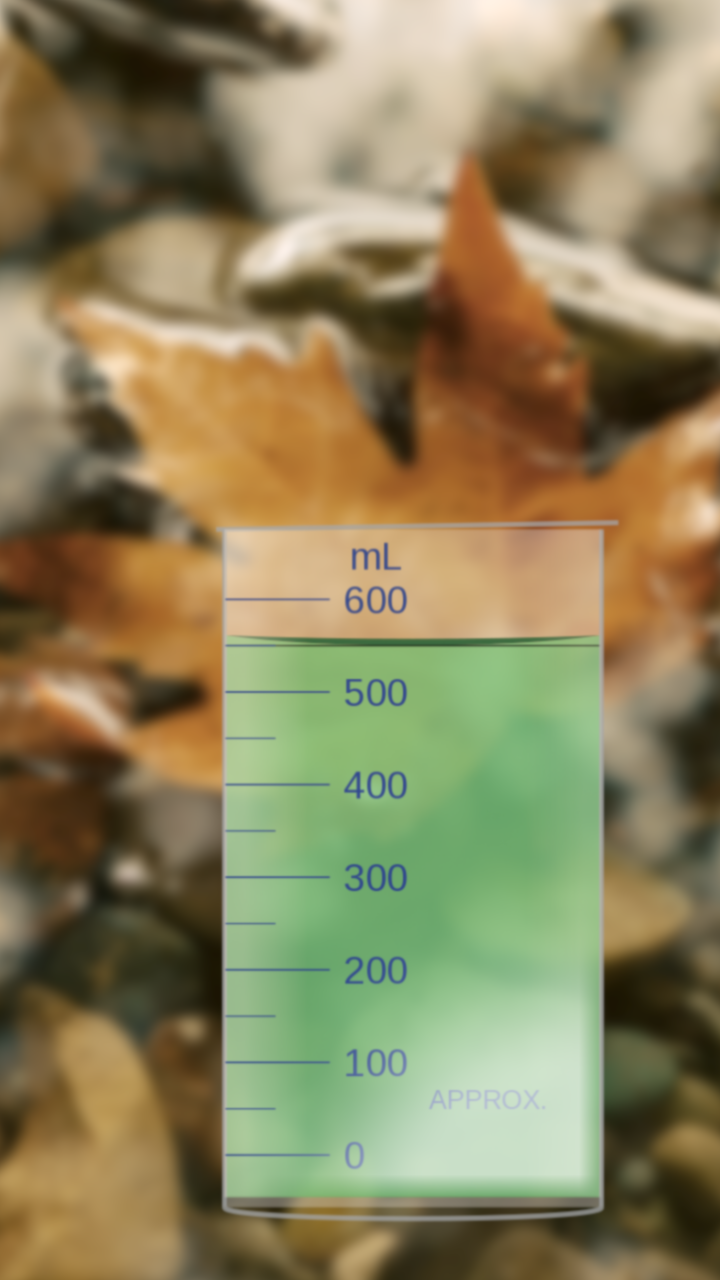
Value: 550 mL
